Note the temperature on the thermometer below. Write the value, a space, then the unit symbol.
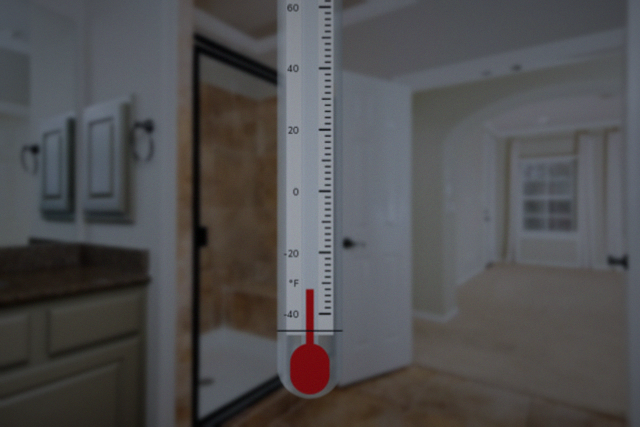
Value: -32 °F
